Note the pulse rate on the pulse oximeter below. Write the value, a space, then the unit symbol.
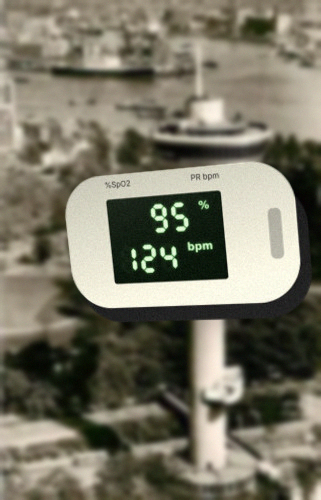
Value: 124 bpm
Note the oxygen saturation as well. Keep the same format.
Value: 95 %
